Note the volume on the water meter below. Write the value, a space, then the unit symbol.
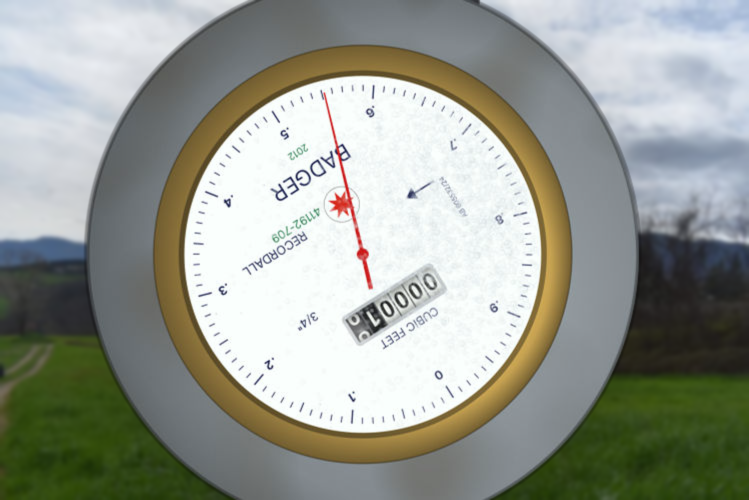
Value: 18.55 ft³
